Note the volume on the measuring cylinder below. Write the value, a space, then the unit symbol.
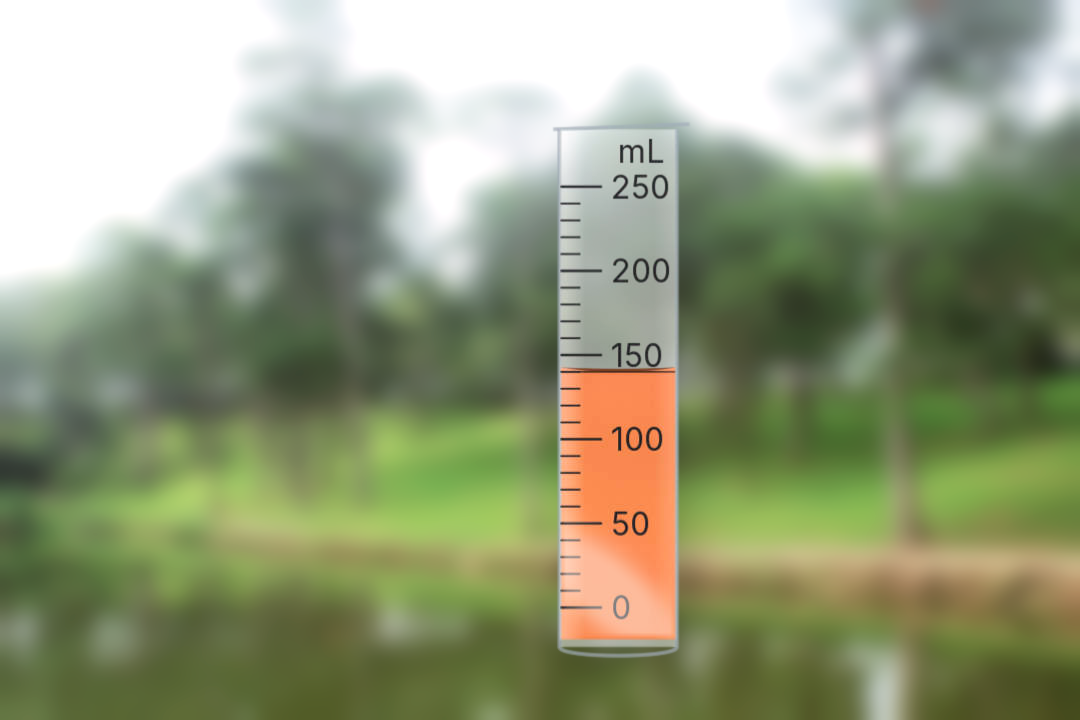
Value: 140 mL
